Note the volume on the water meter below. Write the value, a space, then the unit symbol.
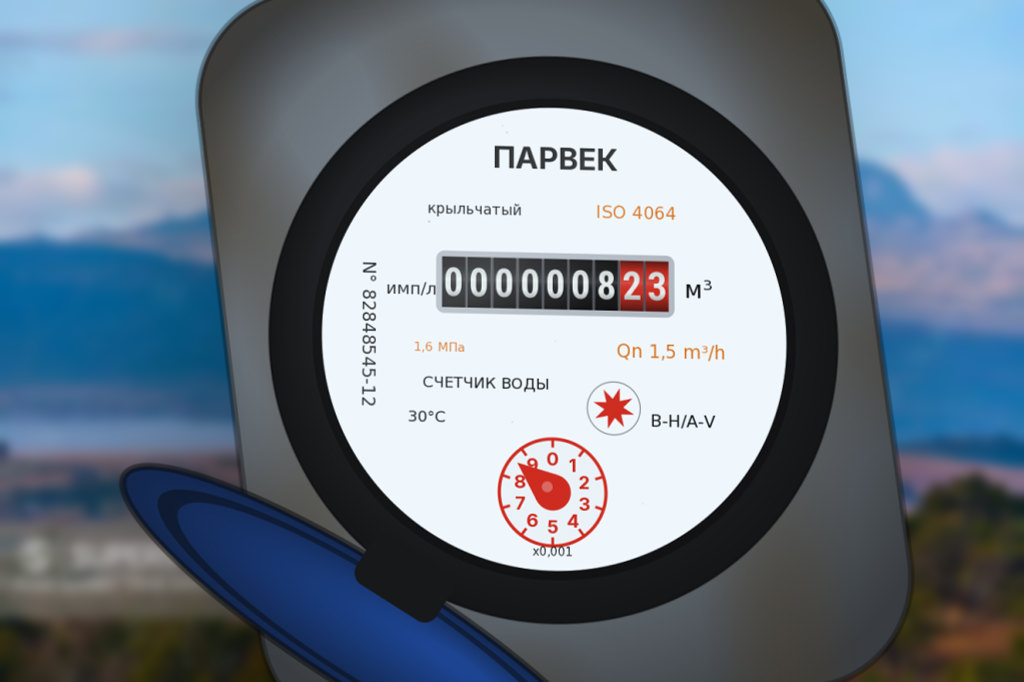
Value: 8.238 m³
